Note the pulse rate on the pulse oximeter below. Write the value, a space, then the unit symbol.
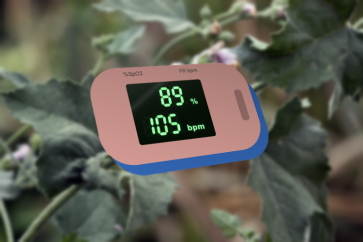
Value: 105 bpm
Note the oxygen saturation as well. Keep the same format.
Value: 89 %
